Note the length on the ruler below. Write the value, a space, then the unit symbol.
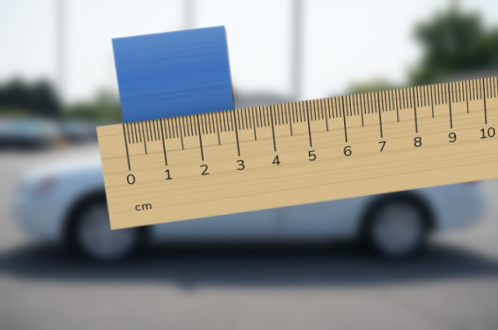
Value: 3 cm
